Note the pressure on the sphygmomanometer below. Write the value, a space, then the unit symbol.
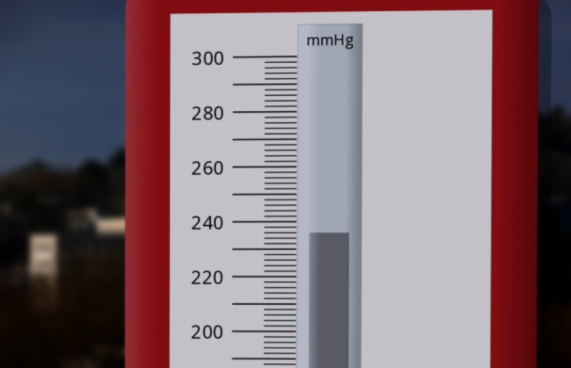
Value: 236 mmHg
